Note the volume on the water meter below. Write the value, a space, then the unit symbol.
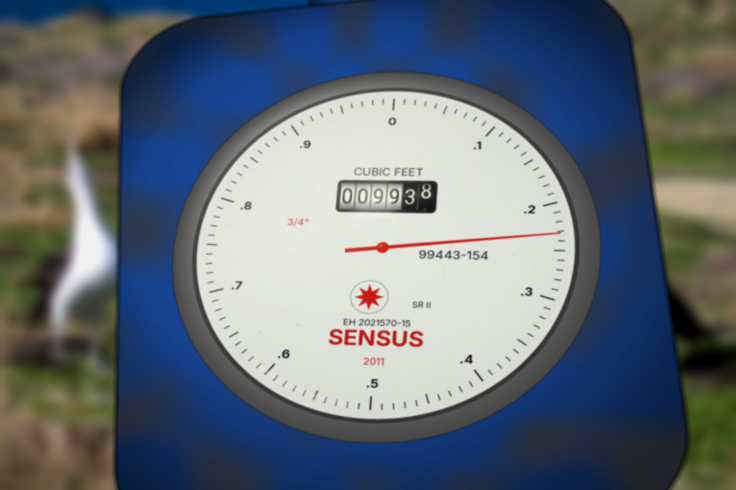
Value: 9938.23 ft³
